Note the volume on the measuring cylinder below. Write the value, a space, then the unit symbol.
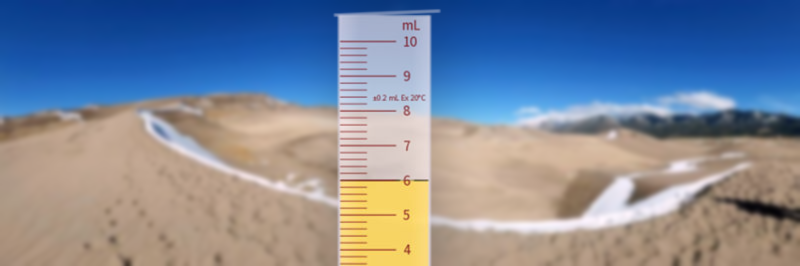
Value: 6 mL
